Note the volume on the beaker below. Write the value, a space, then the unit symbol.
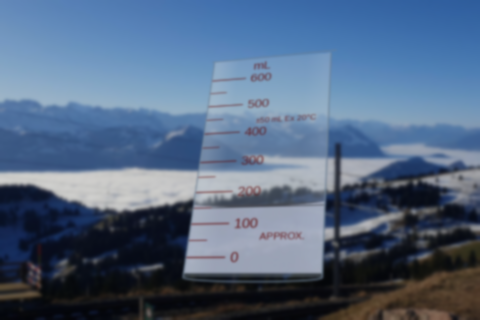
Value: 150 mL
